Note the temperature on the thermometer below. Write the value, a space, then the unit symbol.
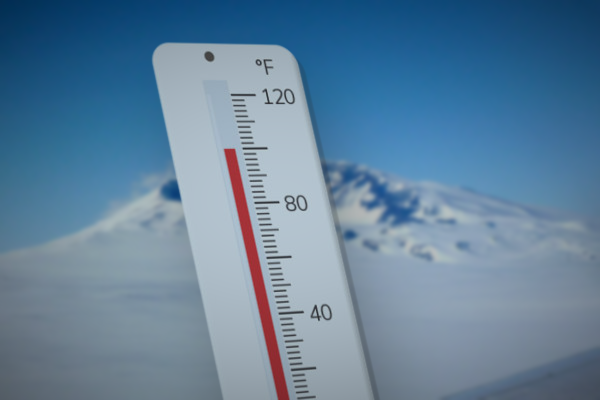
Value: 100 °F
